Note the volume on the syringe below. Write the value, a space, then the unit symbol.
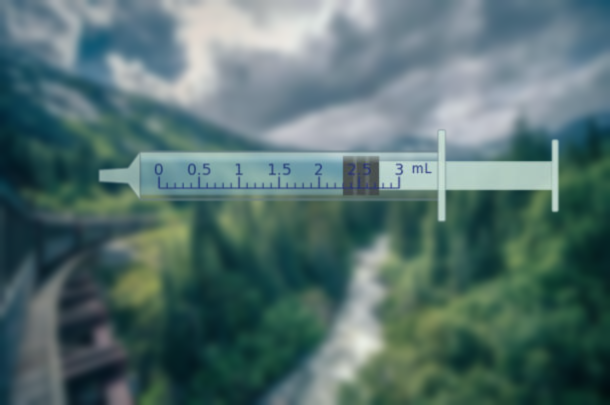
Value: 2.3 mL
